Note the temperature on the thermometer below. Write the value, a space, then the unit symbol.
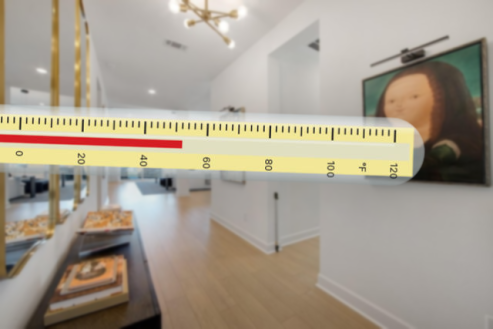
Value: 52 °F
